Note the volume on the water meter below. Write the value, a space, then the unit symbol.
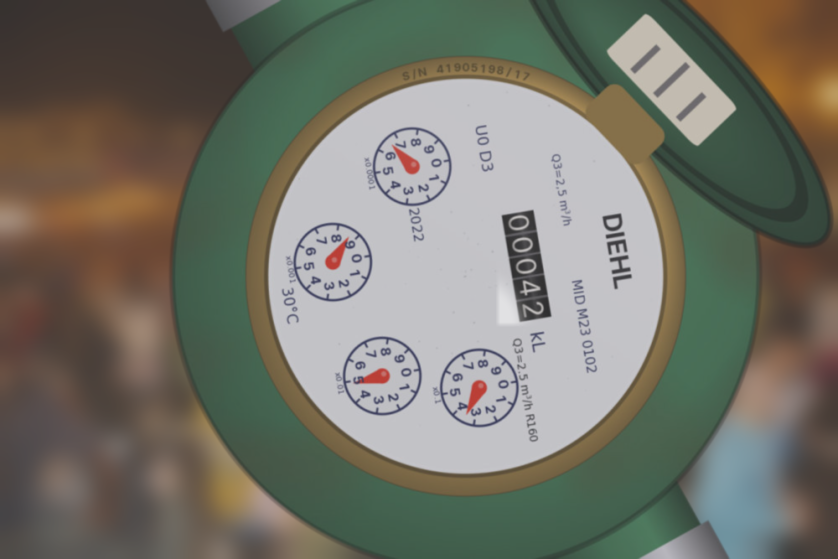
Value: 42.3486 kL
